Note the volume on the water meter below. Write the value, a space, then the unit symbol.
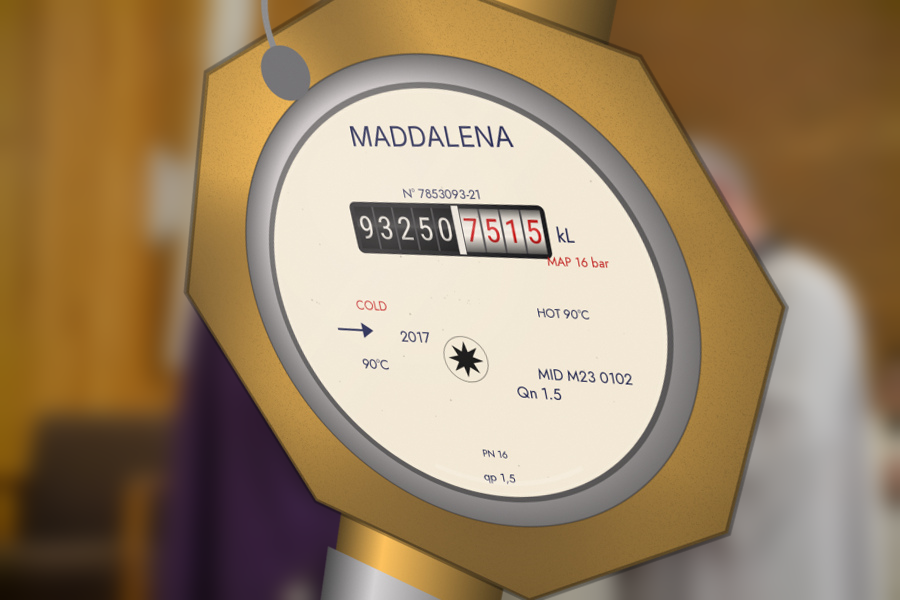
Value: 93250.7515 kL
